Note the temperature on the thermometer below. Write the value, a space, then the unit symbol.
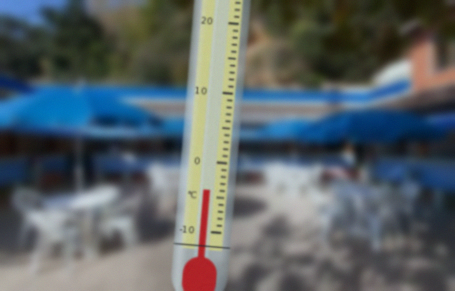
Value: -4 °C
